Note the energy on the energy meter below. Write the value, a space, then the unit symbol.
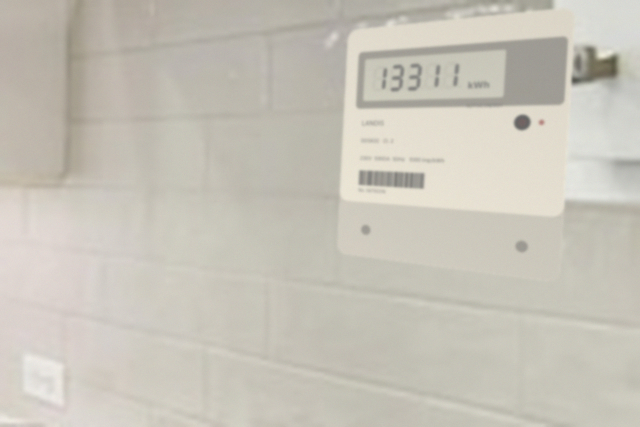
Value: 13311 kWh
